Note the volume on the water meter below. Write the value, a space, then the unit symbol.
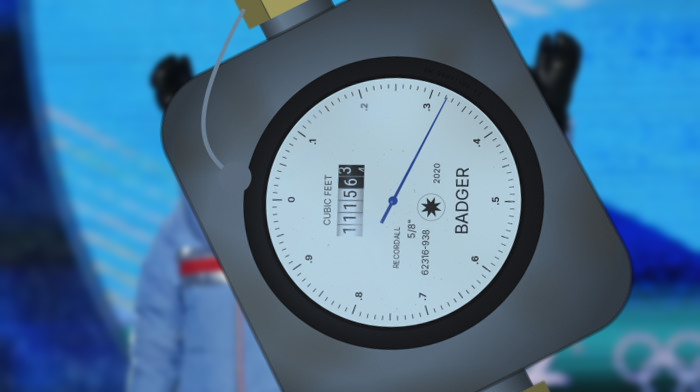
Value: 111563.32 ft³
